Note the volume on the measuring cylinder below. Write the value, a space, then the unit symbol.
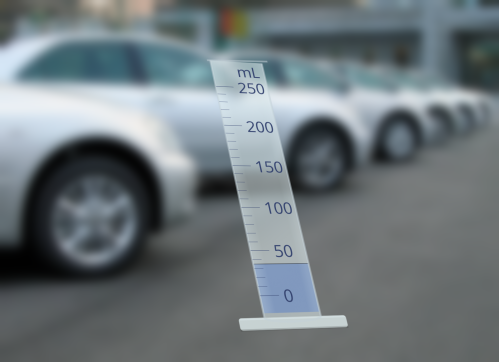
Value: 35 mL
